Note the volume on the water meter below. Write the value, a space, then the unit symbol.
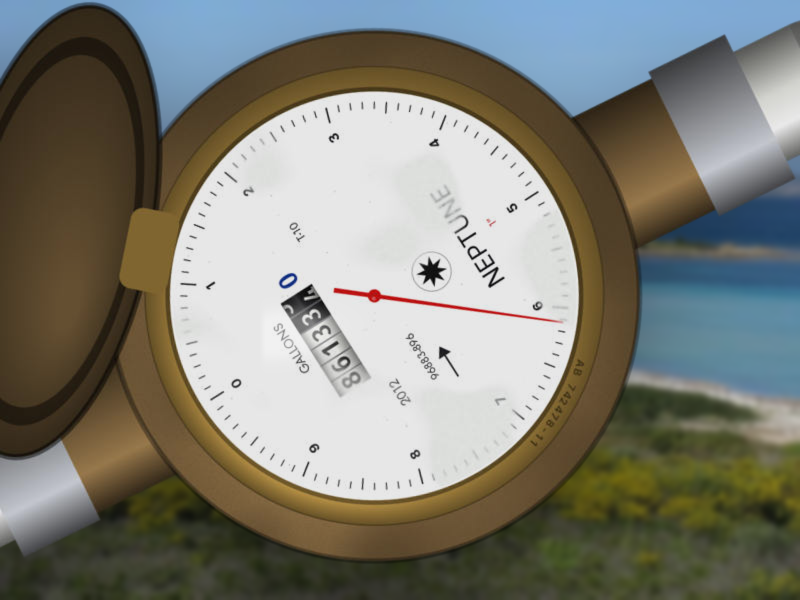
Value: 8613336.1 gal
